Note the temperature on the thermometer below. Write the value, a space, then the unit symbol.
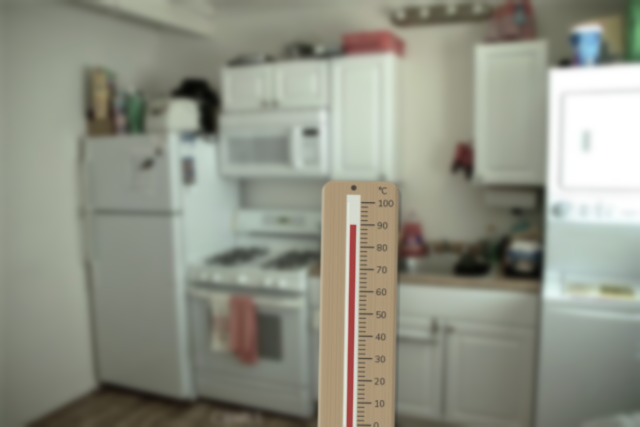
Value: 90 °C
